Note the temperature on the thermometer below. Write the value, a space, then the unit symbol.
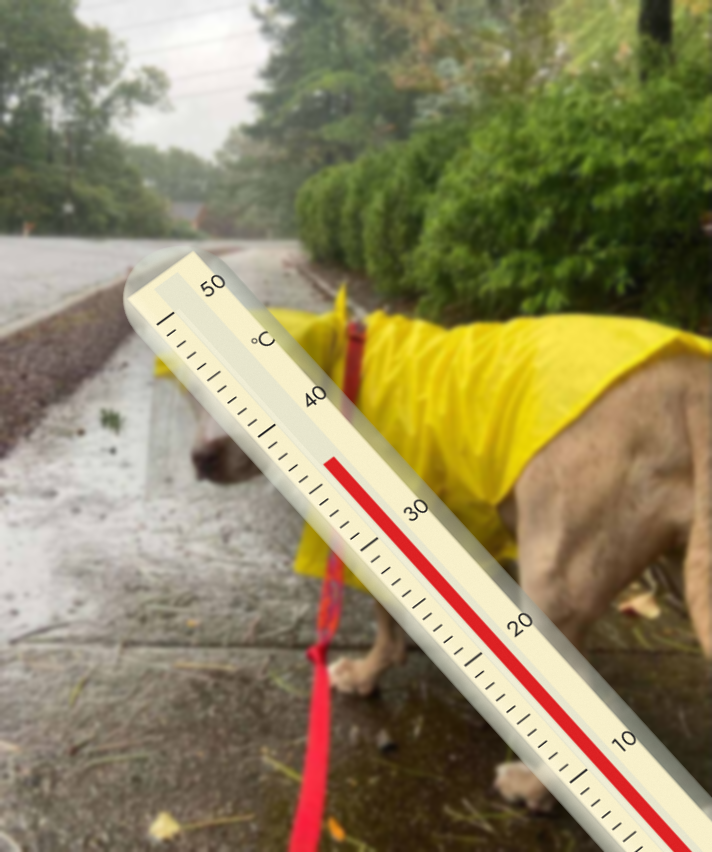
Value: 36 °C
